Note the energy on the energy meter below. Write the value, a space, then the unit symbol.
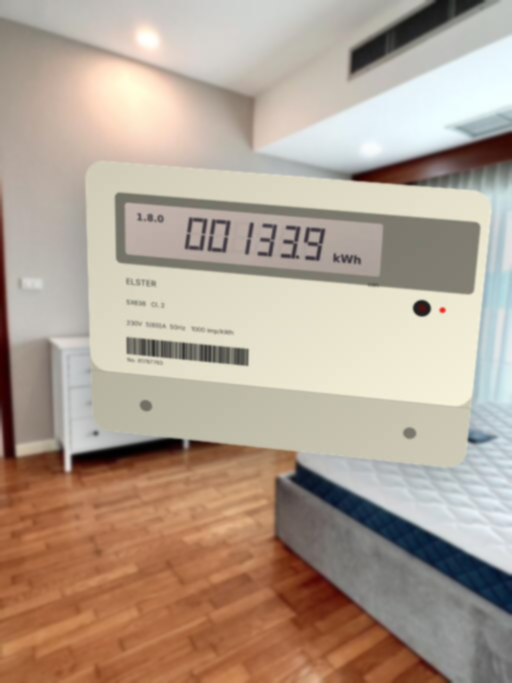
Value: 133.9 kWh
